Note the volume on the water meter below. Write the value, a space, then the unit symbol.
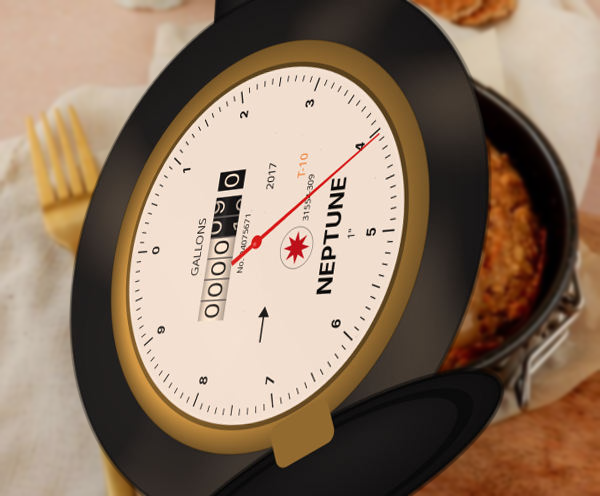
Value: 94.0 gal
